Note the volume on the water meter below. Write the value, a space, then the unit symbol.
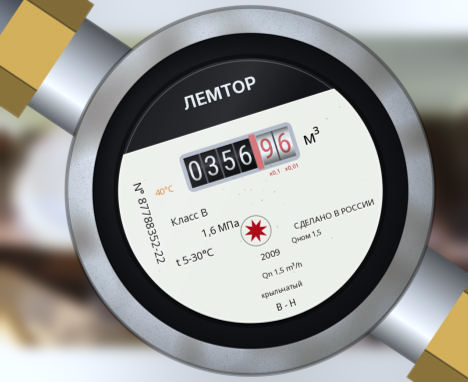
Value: 356.96 m³
